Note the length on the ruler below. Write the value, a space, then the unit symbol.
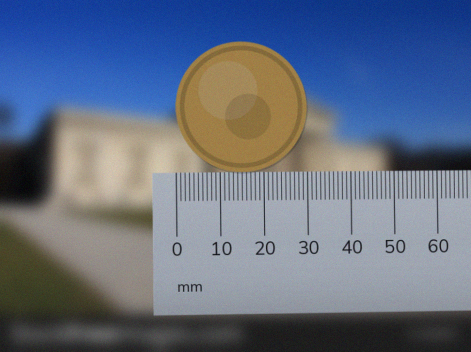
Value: 30 mm
